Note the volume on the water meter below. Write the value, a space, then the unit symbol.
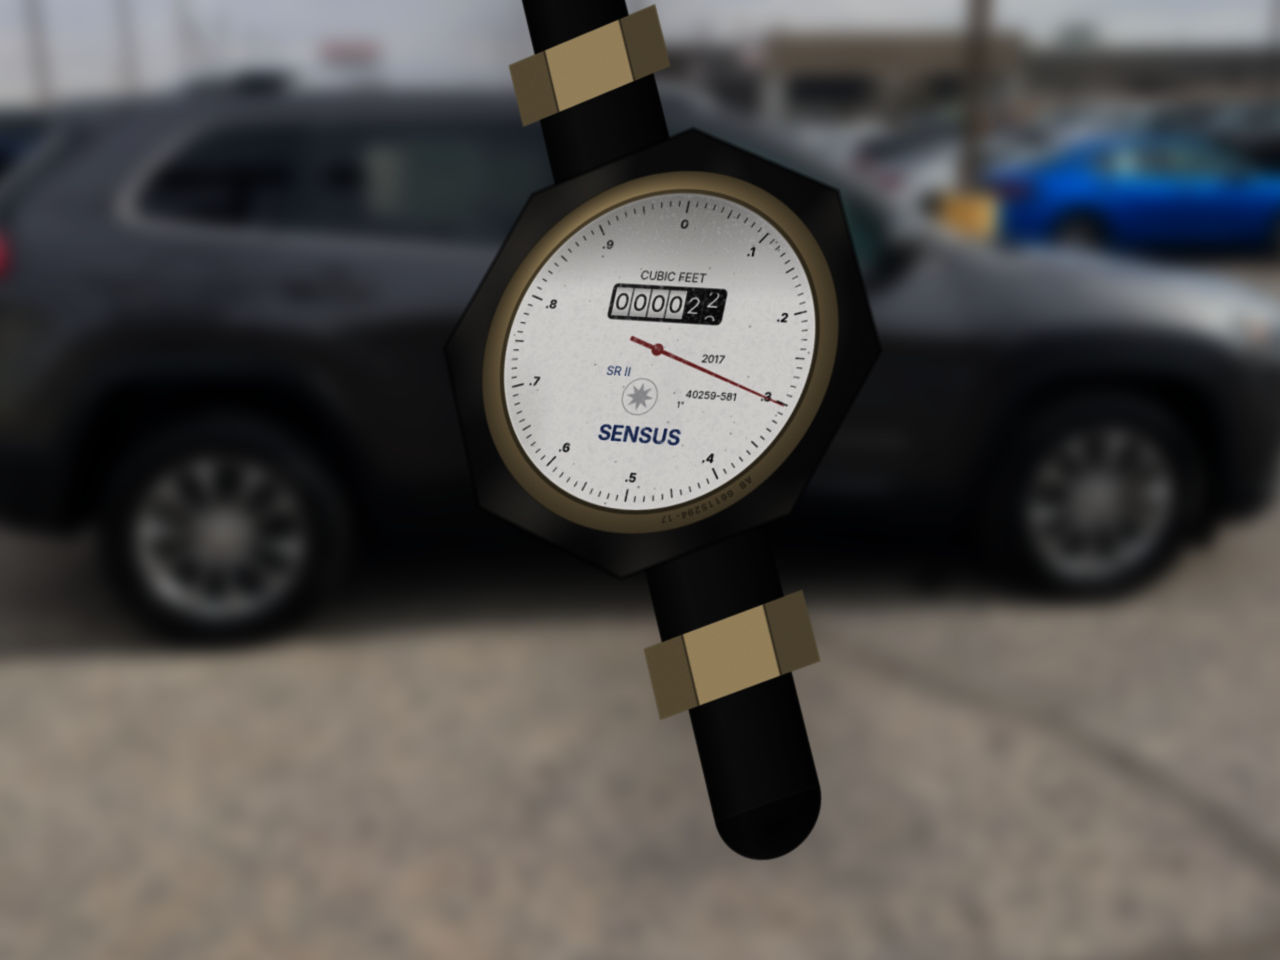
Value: 22.30 ft³
